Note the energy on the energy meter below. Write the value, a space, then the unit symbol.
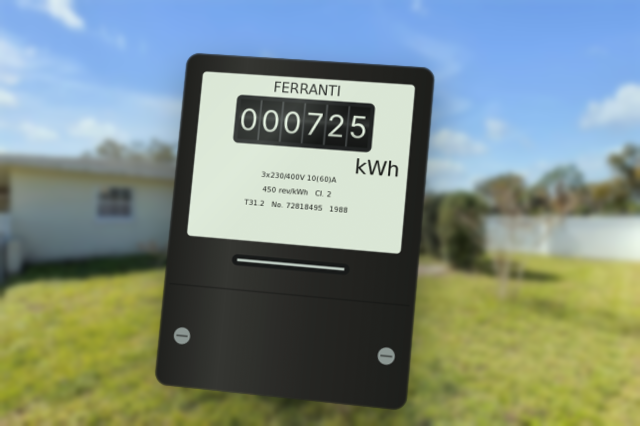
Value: 725 kWh
